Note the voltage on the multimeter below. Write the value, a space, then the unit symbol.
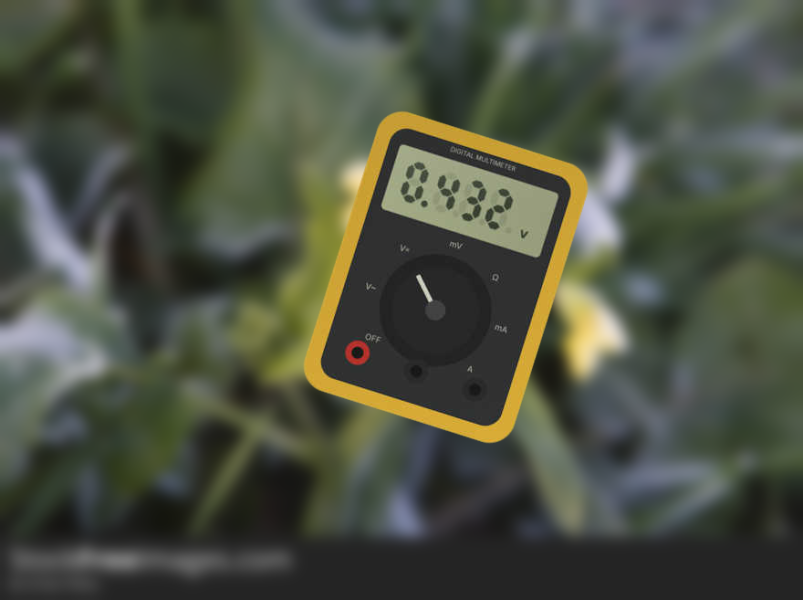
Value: 0.432 V
